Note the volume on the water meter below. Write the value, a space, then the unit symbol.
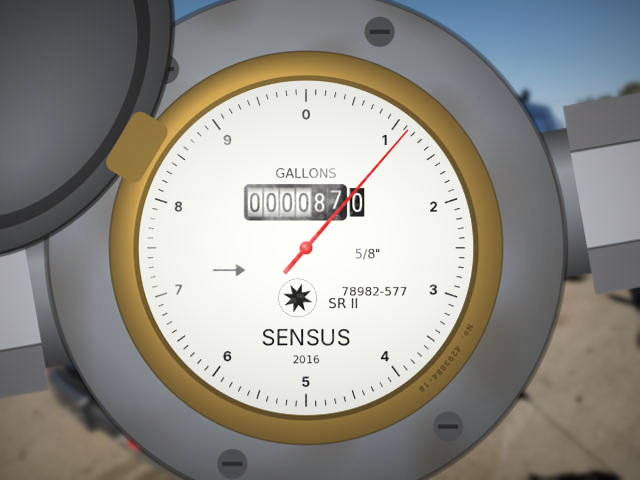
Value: 871.1 gal
